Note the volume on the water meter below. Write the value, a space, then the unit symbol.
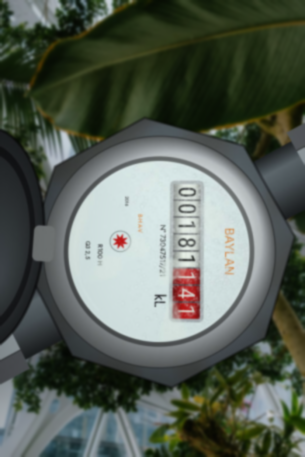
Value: 181.141 kL
